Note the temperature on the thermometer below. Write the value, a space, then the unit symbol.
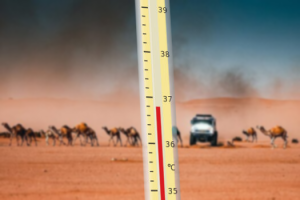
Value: 36.8 °C
